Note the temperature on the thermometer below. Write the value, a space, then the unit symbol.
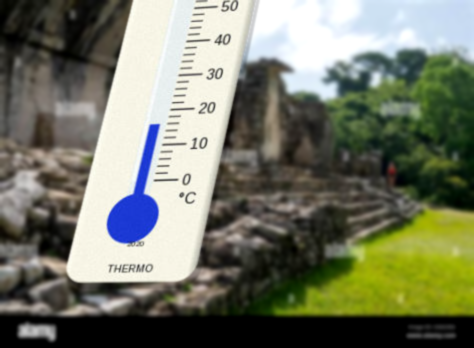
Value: 16 °C
